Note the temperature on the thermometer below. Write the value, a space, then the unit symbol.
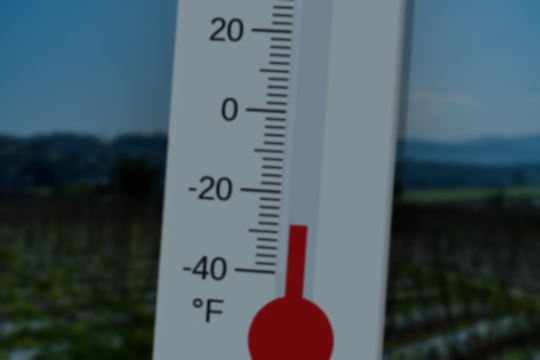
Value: -28 °F
